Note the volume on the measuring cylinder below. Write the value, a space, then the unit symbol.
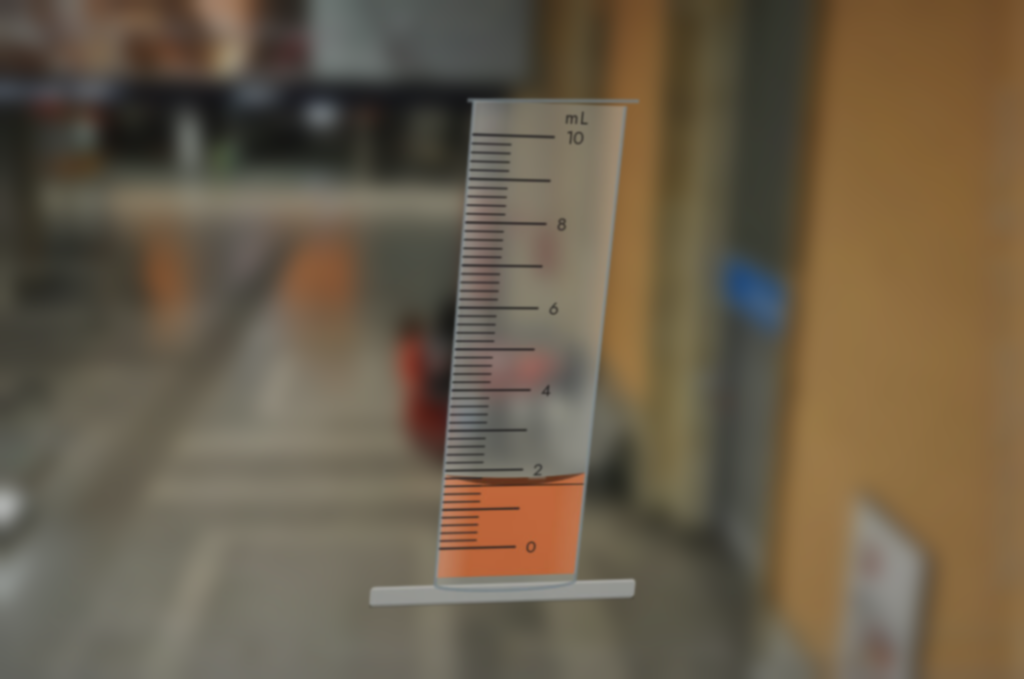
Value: 1.6 mL
